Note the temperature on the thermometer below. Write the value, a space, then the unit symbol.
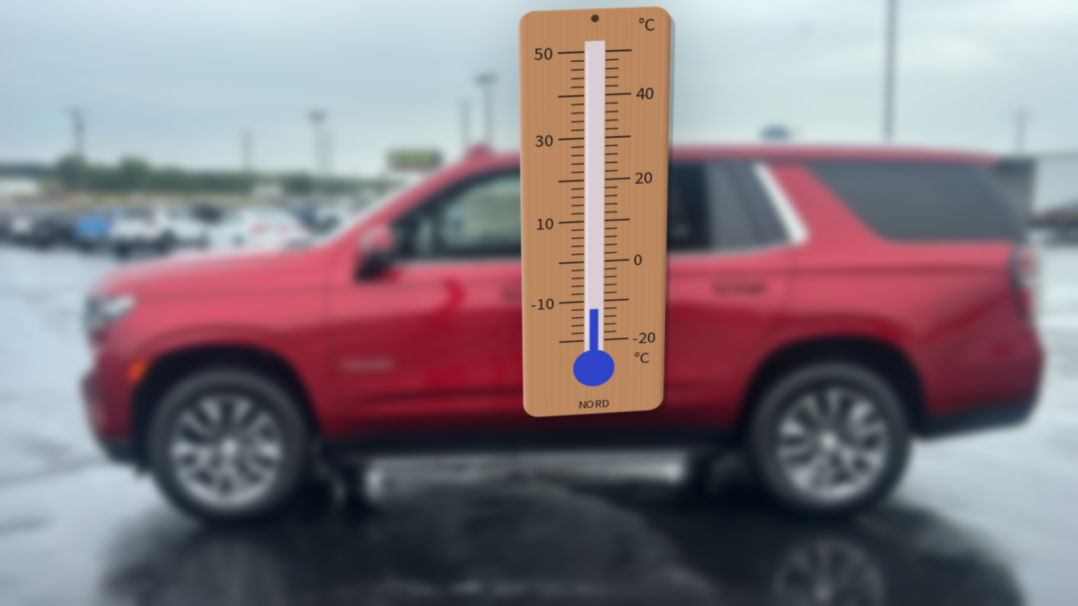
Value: -12 °C
